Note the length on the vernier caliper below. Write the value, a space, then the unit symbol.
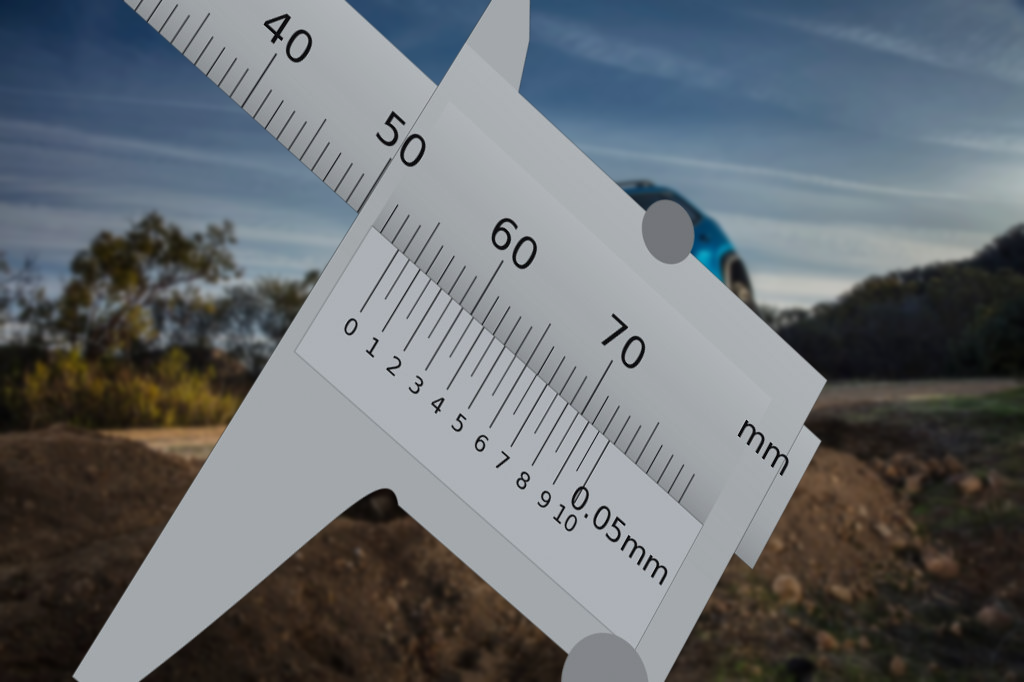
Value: 53.6 mm
